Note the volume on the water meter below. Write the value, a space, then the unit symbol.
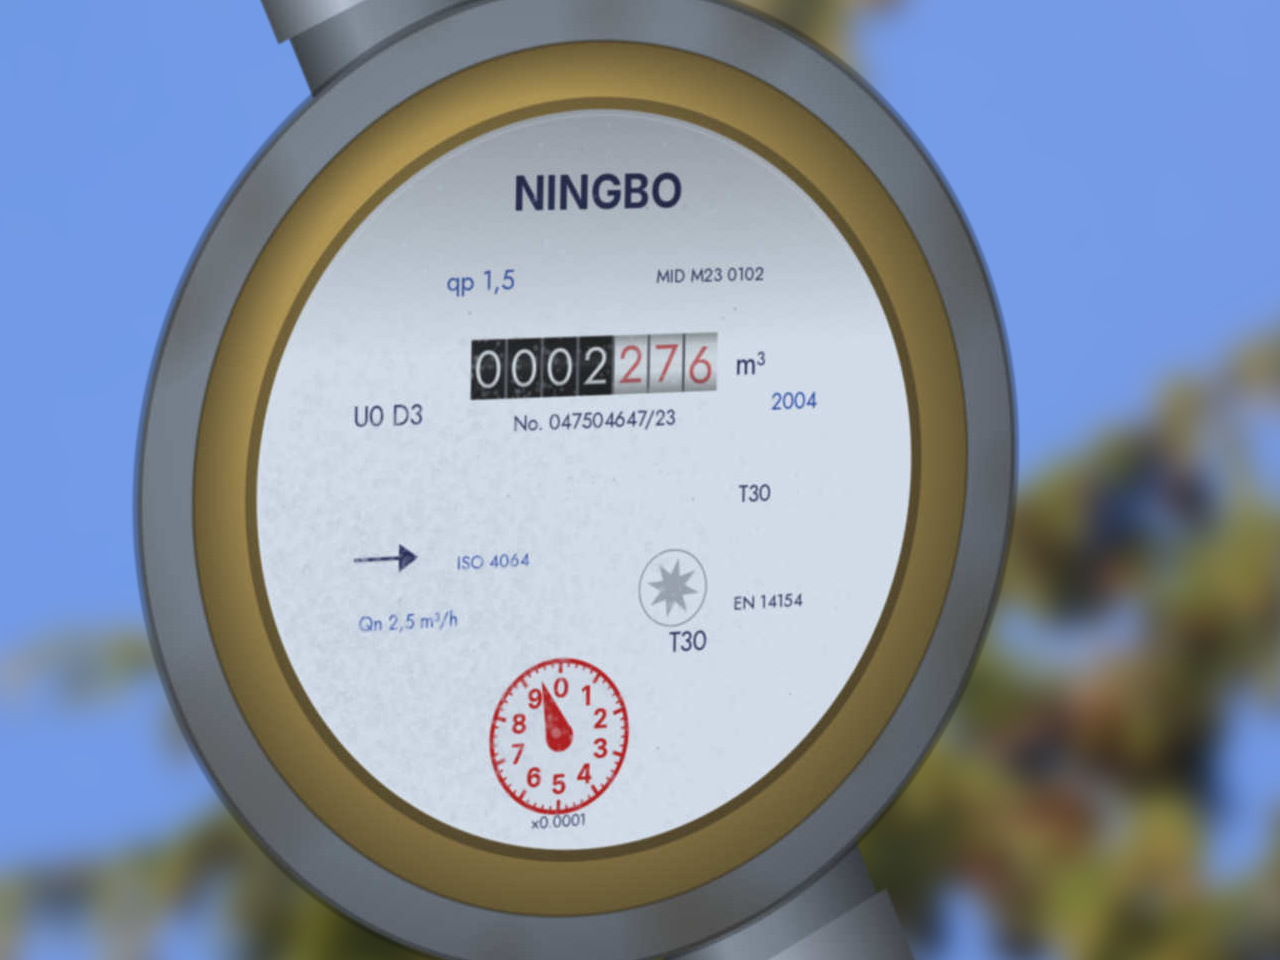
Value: 2.2759 m³
